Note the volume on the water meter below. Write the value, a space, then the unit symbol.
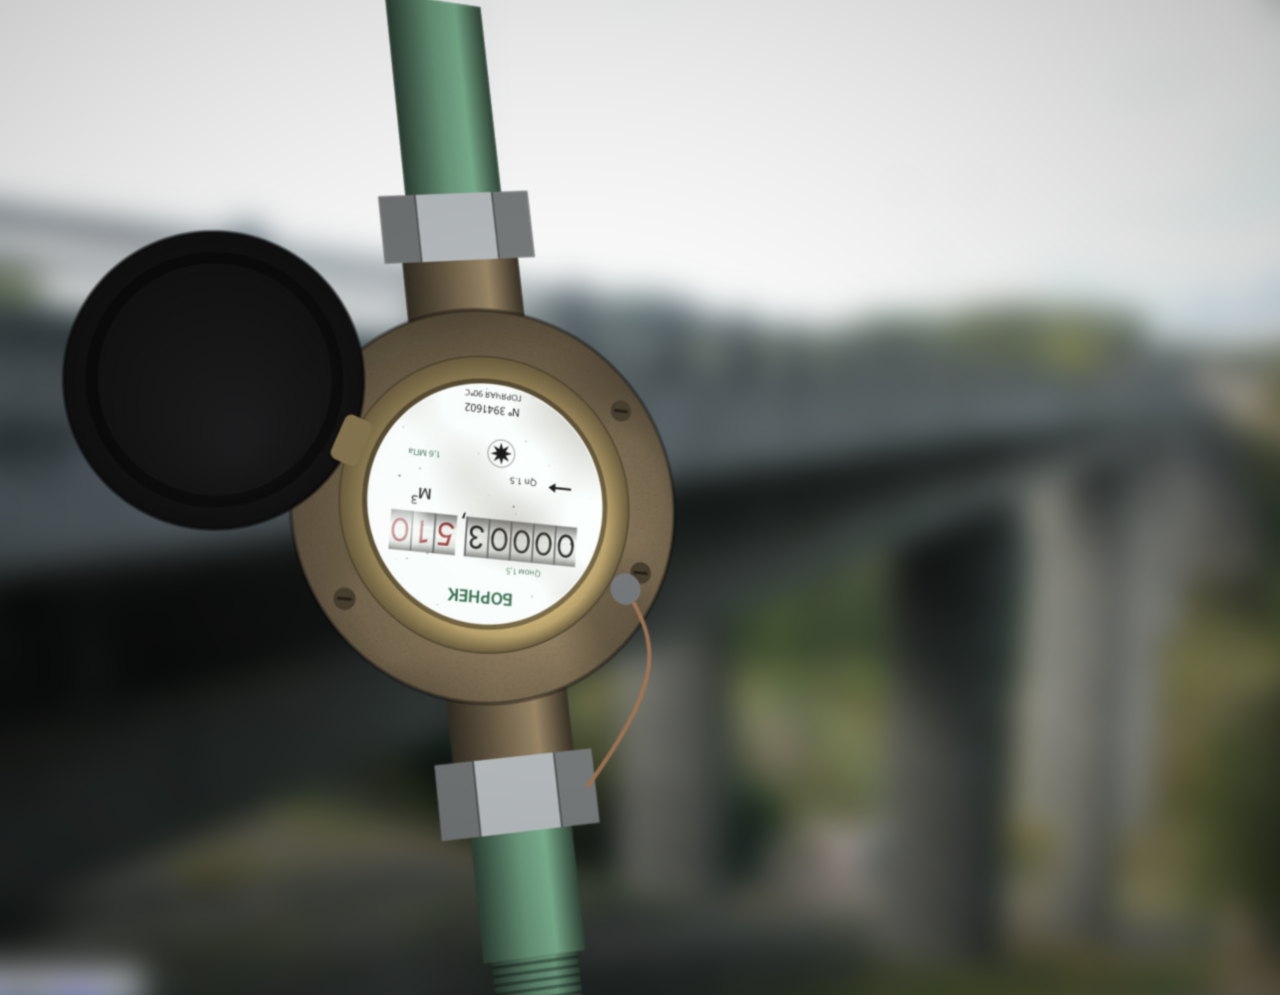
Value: 3.510 m³
